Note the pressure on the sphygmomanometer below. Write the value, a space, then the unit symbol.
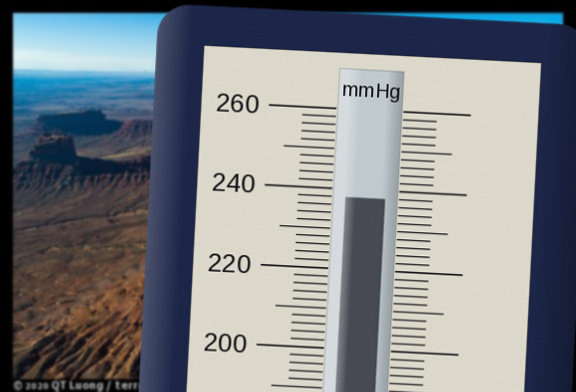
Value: 238 mmHg
